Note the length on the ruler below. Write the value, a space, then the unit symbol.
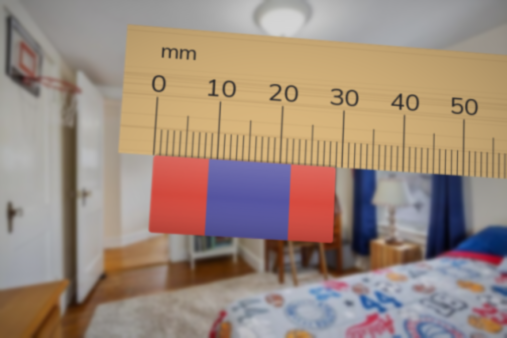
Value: 29 mm
